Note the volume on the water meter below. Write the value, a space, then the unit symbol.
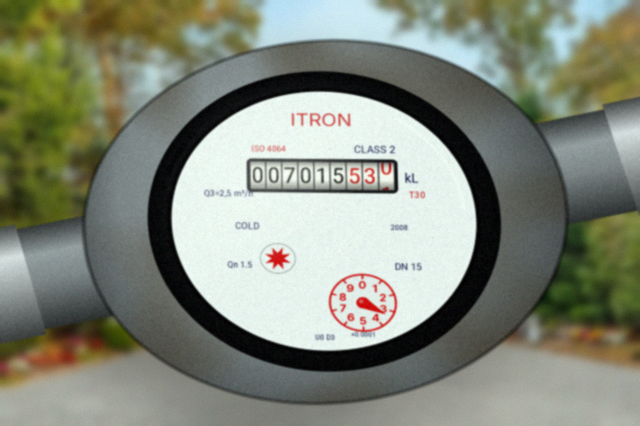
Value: 7015.5303 kL
